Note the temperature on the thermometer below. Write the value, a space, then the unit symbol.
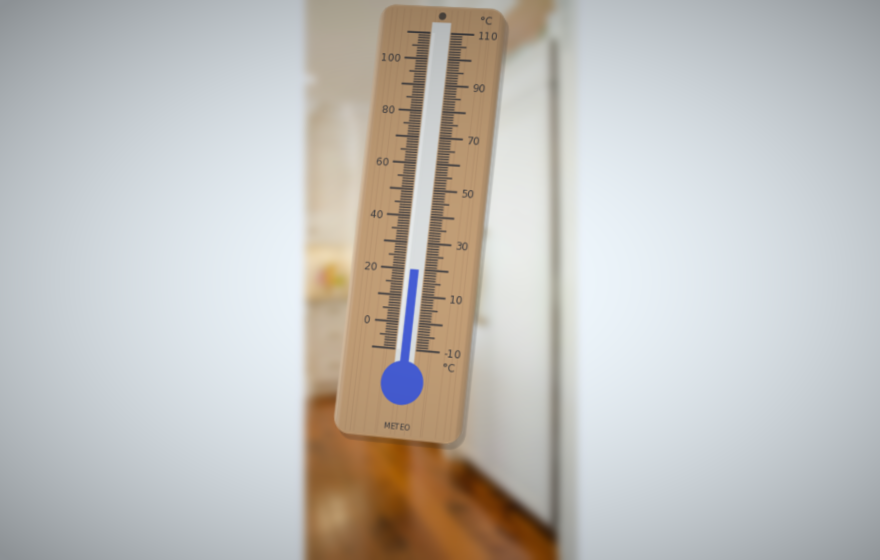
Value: 20 °C
